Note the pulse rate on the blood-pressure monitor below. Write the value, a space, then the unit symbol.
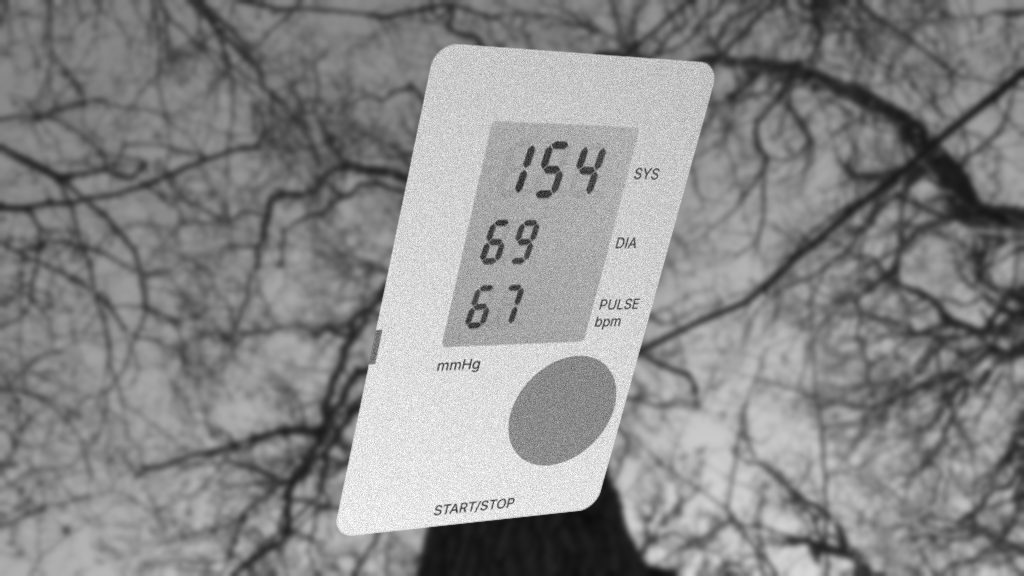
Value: 67 bpm
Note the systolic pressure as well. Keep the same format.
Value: 154 mmHg
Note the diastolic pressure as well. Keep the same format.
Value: 69 mmHg
